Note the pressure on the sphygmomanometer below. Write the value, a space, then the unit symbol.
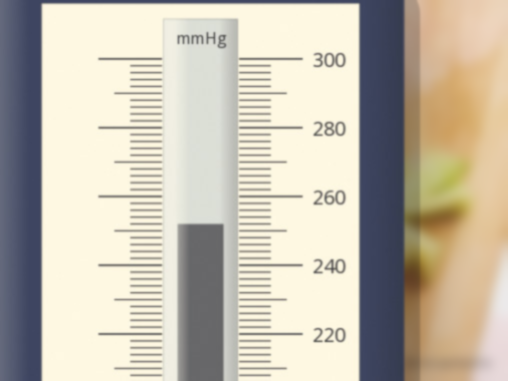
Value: 252 mmHg
